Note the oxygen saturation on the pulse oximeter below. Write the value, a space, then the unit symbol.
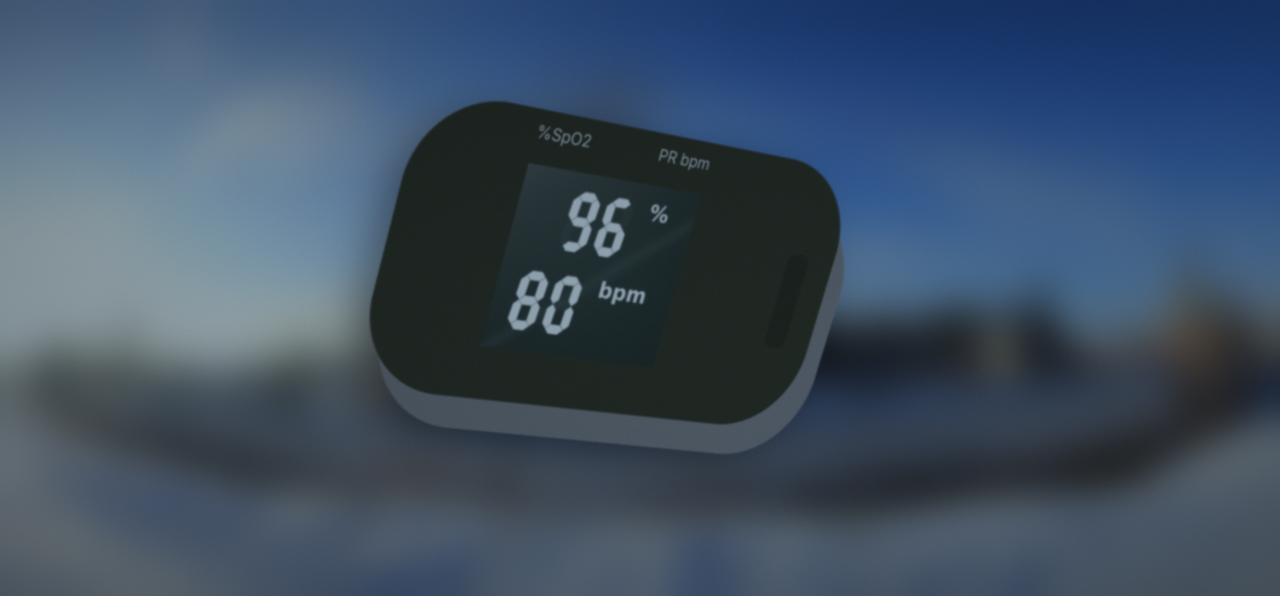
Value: 96 %
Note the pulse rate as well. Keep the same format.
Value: 80 bpm
